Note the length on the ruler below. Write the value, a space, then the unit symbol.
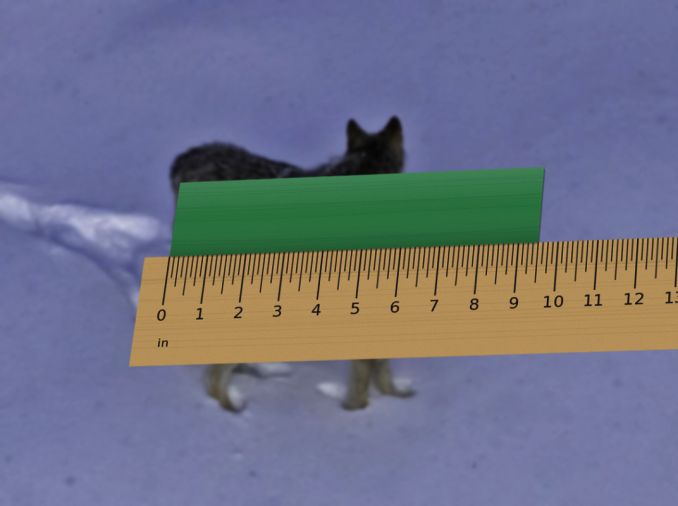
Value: 9.5 in
